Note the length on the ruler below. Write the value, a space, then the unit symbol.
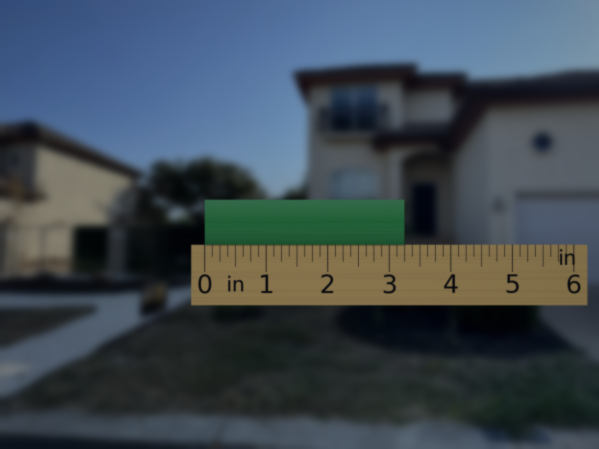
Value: 3.25 in
